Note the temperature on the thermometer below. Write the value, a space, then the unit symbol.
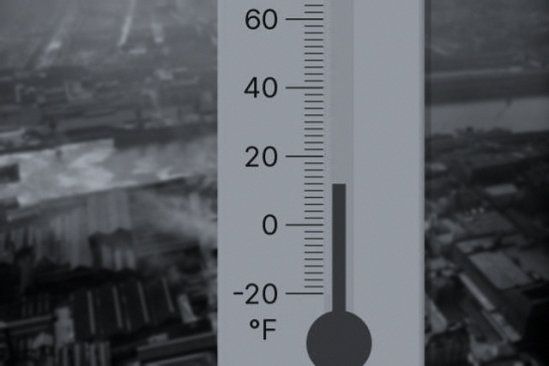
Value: 12 °F
